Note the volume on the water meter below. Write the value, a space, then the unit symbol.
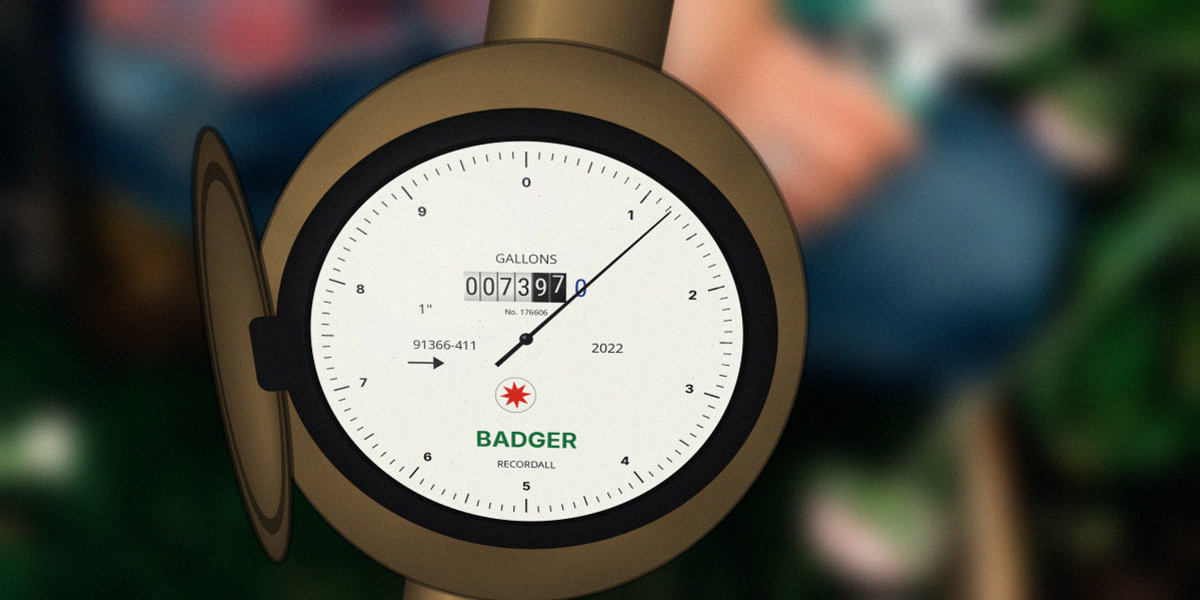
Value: 73971.2 gal
